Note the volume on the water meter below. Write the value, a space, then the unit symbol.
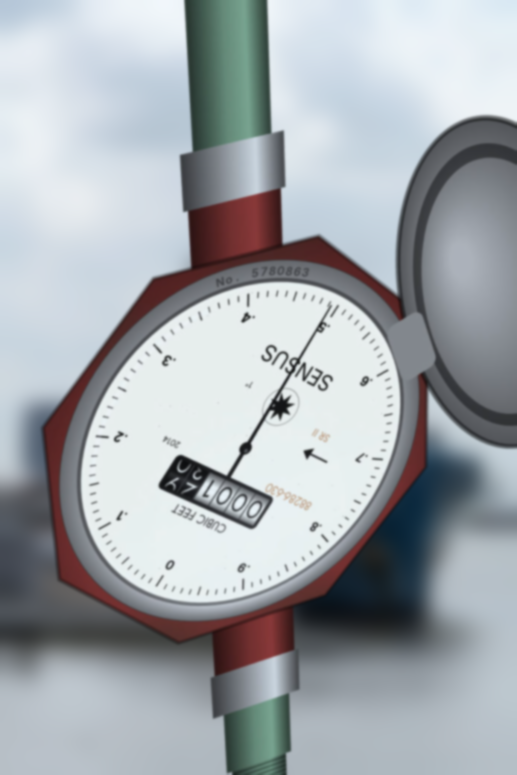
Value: 129.49 ft³
